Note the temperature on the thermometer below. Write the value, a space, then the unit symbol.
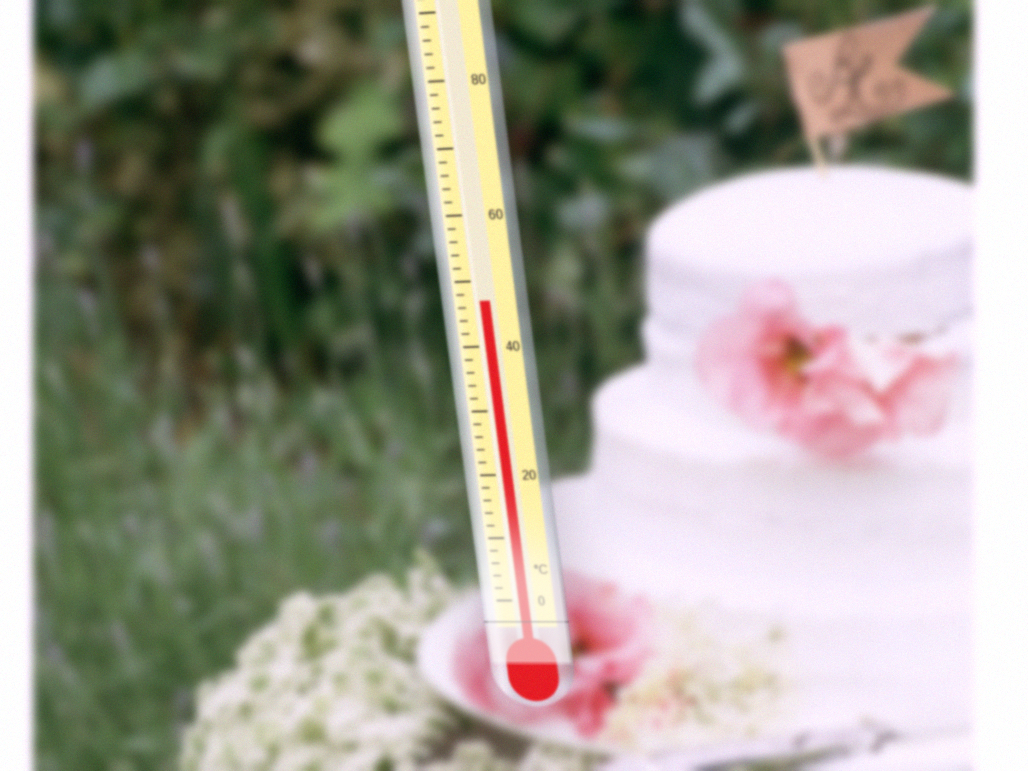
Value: 47 °C
